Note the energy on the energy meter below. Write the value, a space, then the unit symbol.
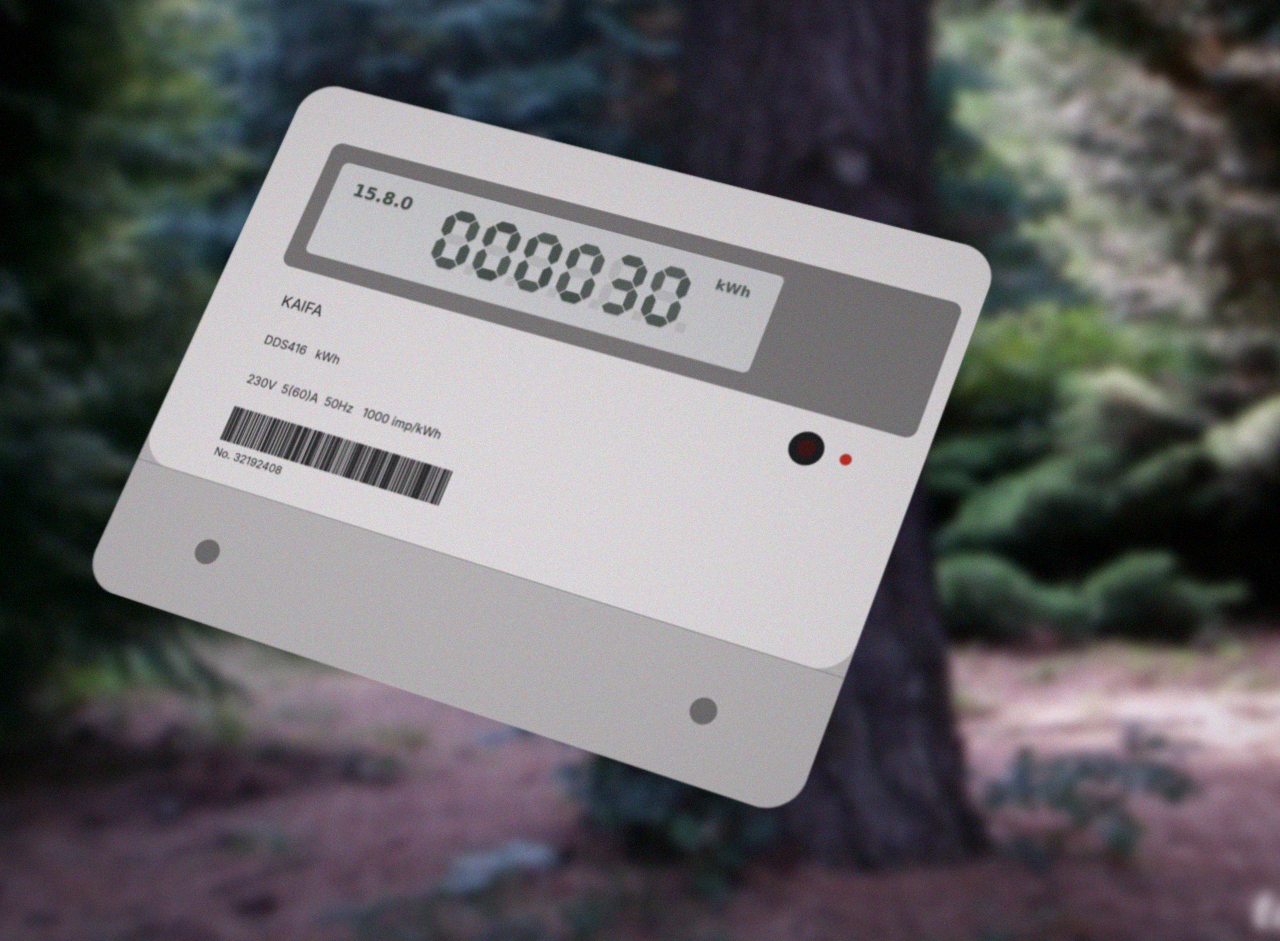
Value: 30 kWh
